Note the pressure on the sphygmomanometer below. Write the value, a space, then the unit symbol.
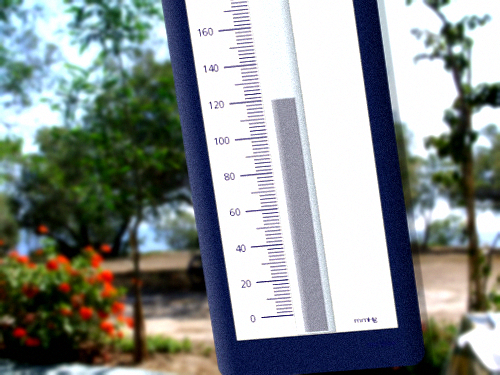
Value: 120 mmHg
